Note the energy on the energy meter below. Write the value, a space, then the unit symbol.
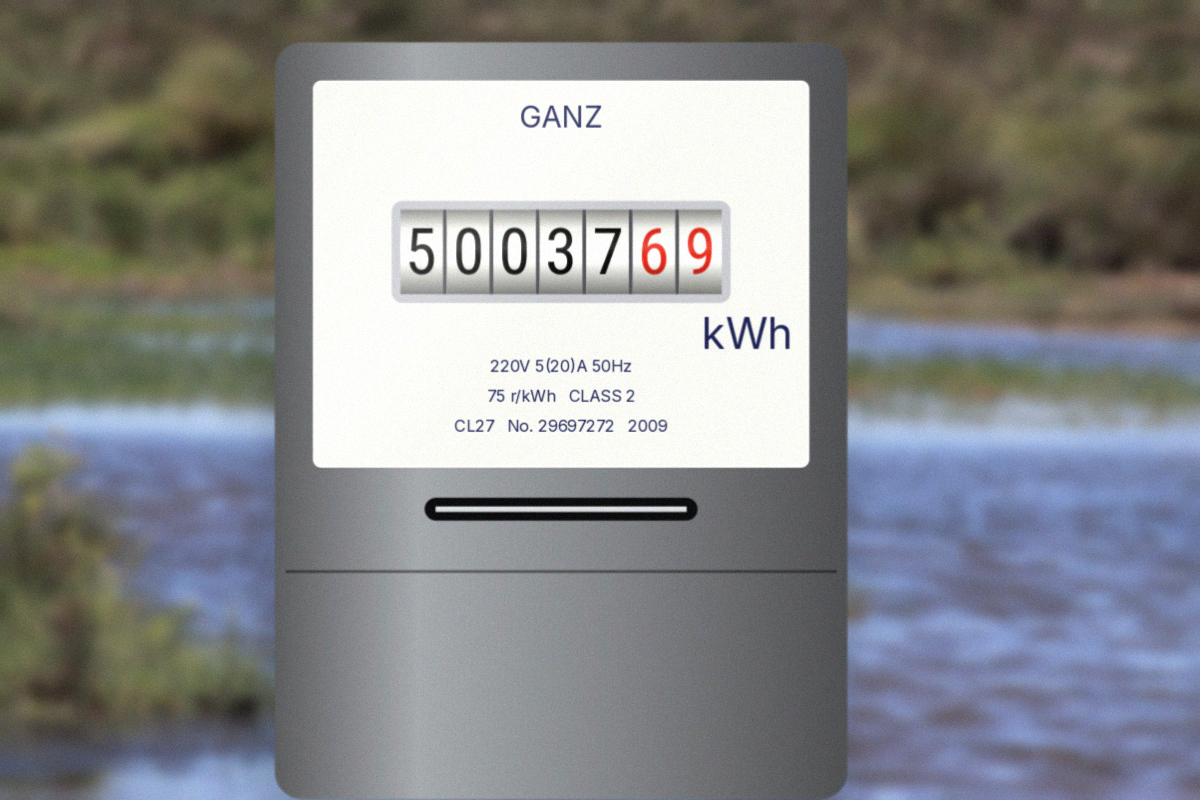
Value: 50037.69 kWh
